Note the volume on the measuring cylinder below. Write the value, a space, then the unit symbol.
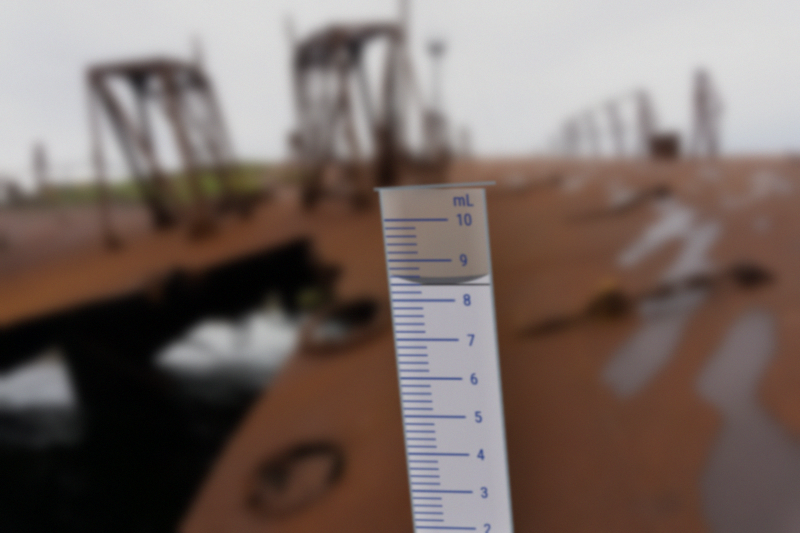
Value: 8.4 mL
